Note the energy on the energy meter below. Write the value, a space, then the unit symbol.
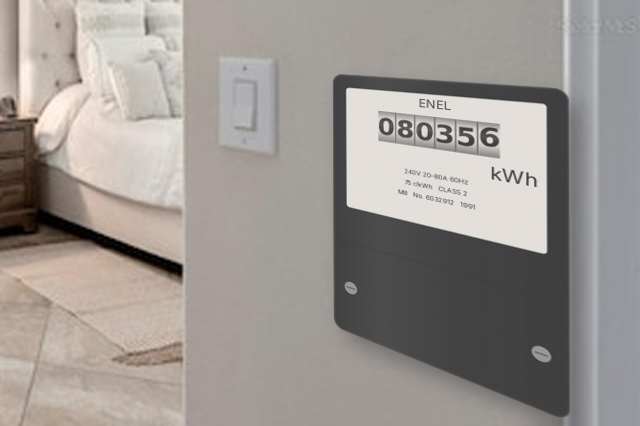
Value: 80356 kWh
